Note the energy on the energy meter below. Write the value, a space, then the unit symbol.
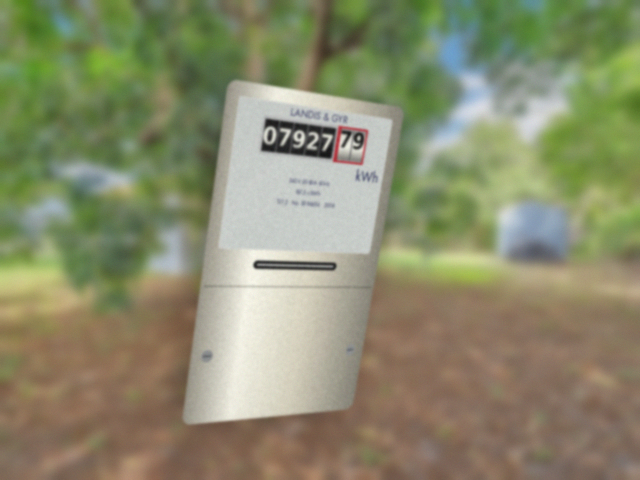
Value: 7927.79 kWh
